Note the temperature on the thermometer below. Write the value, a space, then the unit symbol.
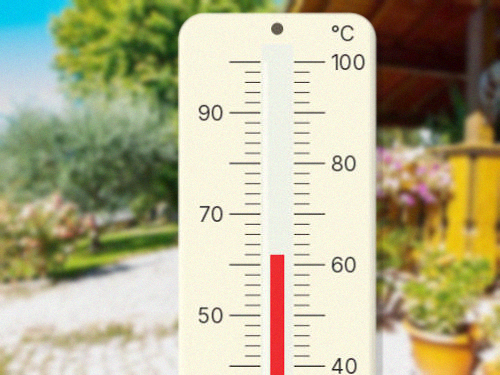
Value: 62 °C
